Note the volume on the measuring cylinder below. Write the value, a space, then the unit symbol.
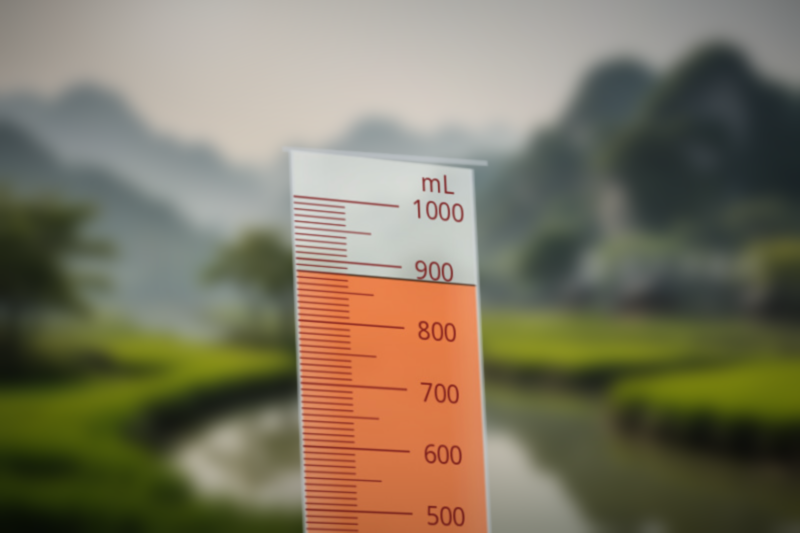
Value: 880 mL
